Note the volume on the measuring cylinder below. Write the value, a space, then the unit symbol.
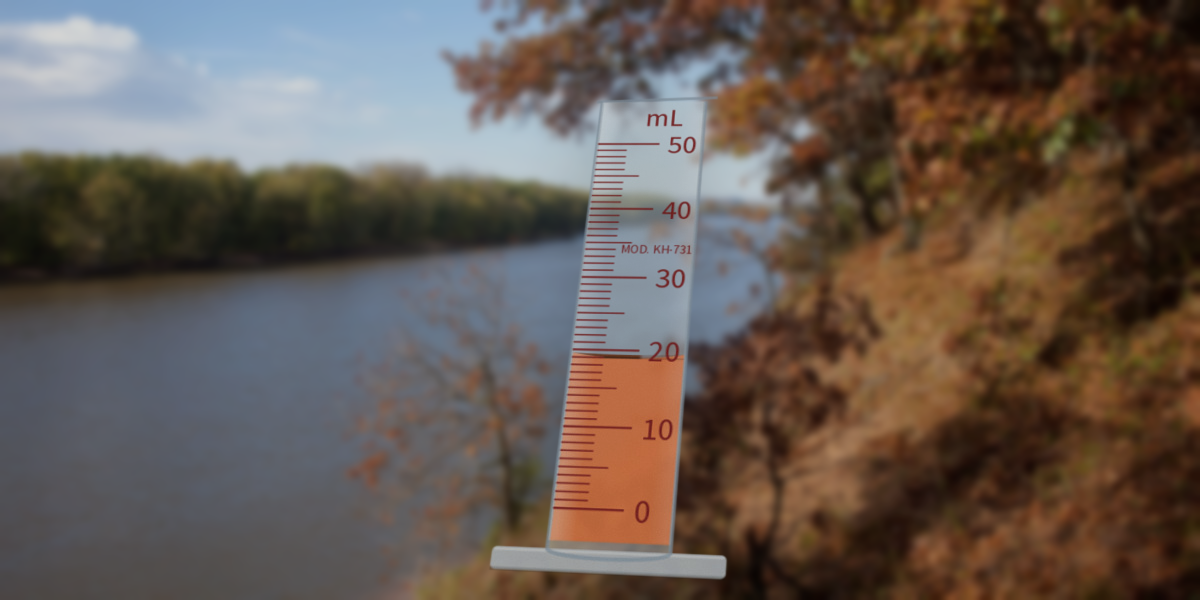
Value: 19 mL
